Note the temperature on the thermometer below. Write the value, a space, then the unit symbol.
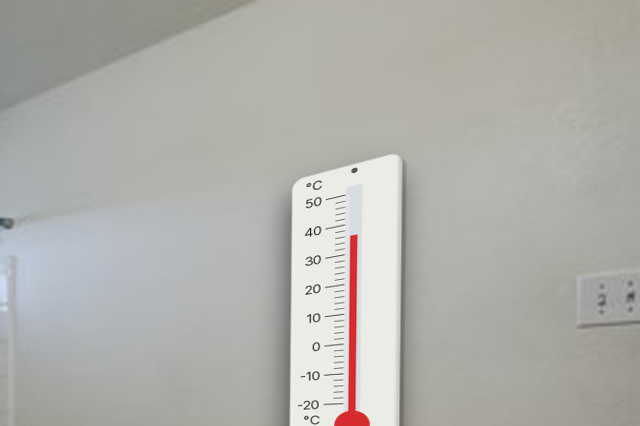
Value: 36 °C
